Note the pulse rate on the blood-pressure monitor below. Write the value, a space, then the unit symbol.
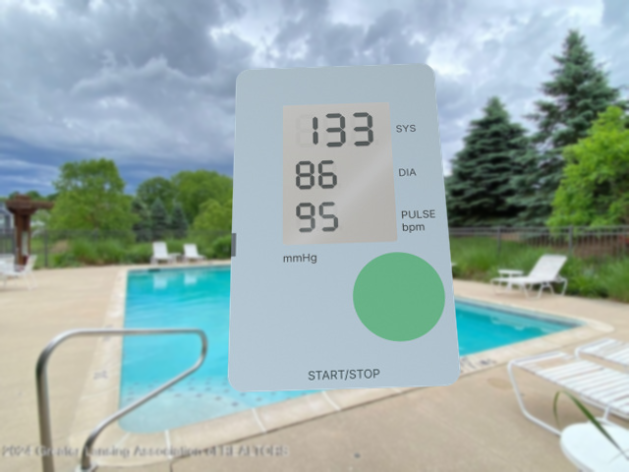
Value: 95 bpm
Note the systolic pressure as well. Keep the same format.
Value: 133 mmHg
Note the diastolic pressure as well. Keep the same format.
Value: 86 mmHg
